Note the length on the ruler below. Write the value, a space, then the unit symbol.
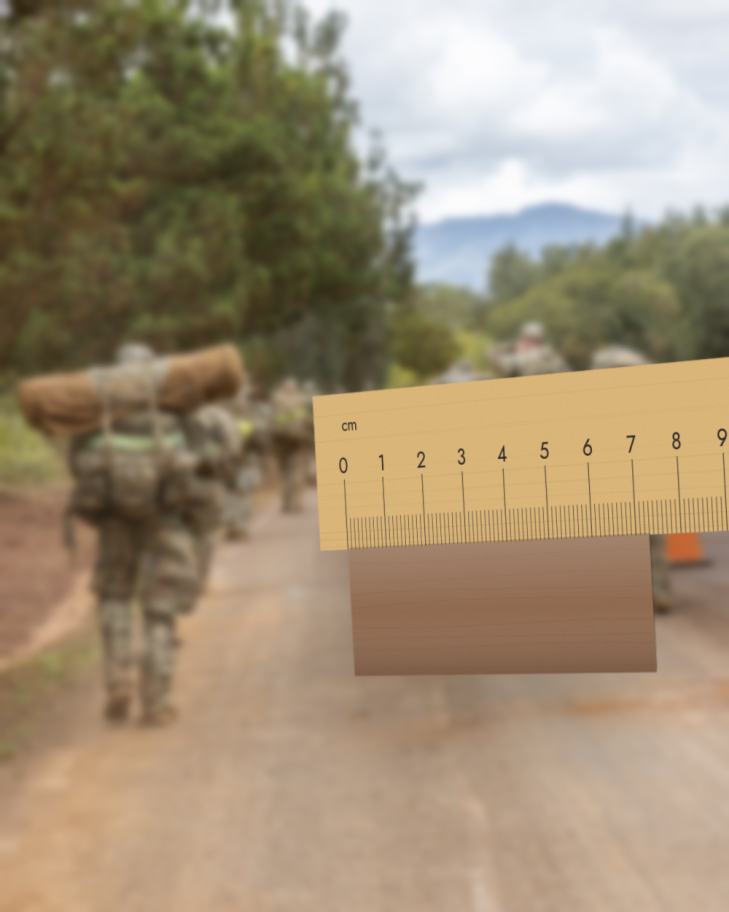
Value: 7.3 cm
